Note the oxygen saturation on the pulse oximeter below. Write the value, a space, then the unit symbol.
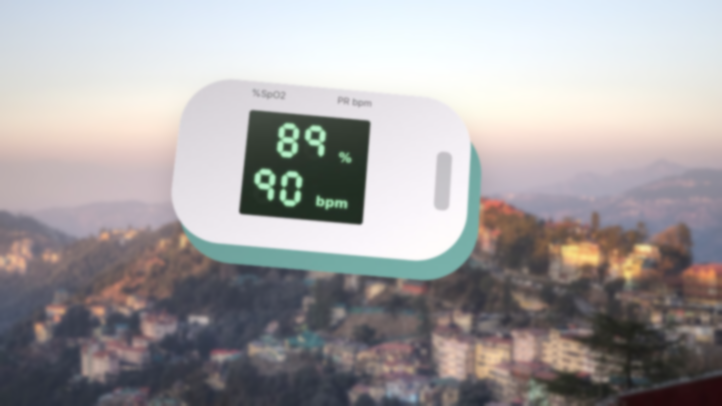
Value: 89 %
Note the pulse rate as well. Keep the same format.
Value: 90 bpm
